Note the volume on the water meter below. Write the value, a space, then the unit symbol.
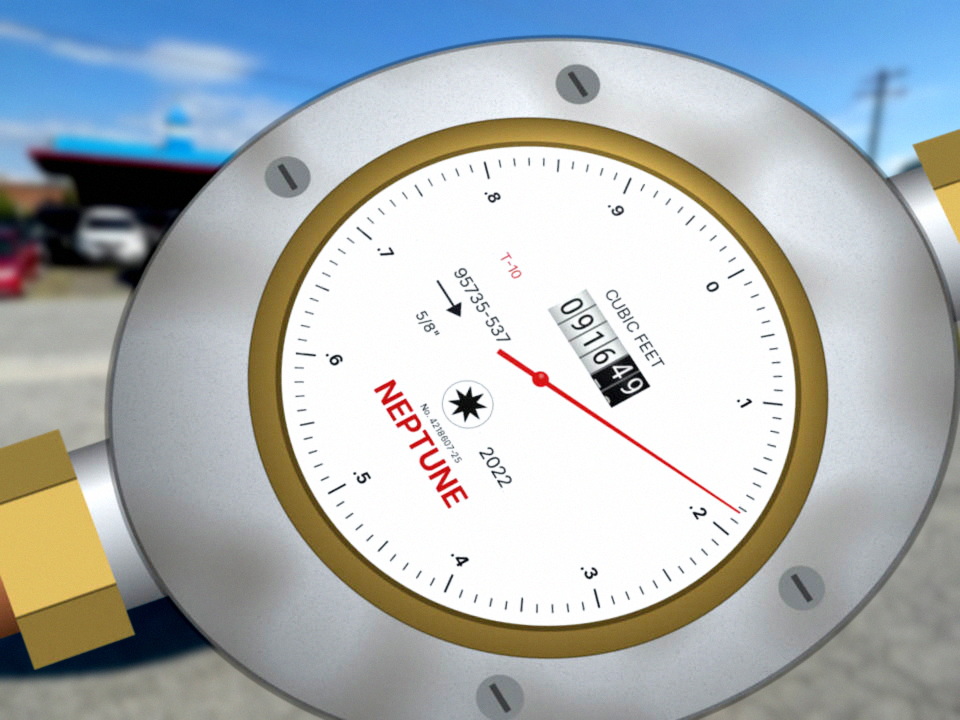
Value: 91649.18 ft³
